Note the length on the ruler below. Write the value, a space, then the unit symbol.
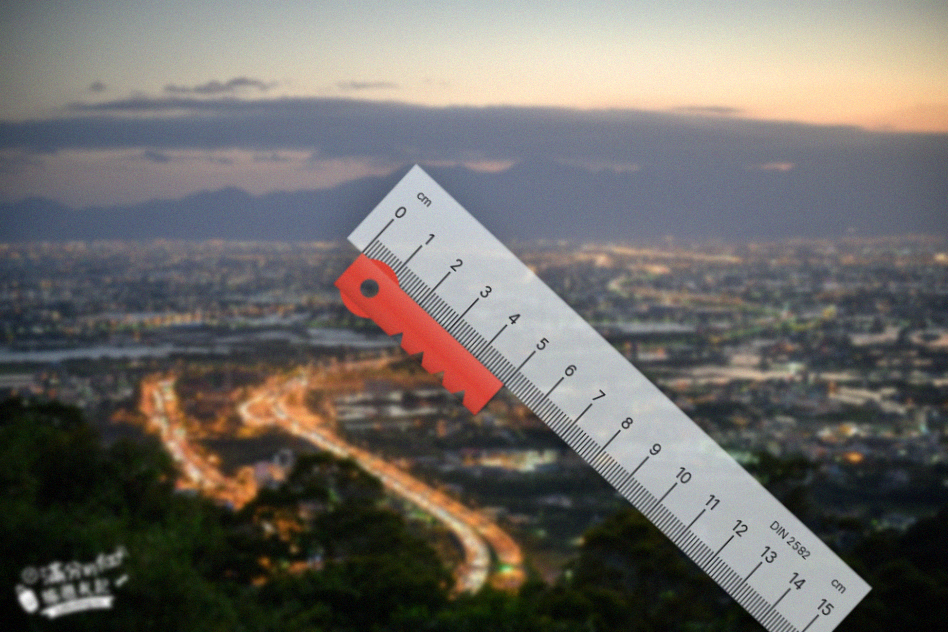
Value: 5 cm
